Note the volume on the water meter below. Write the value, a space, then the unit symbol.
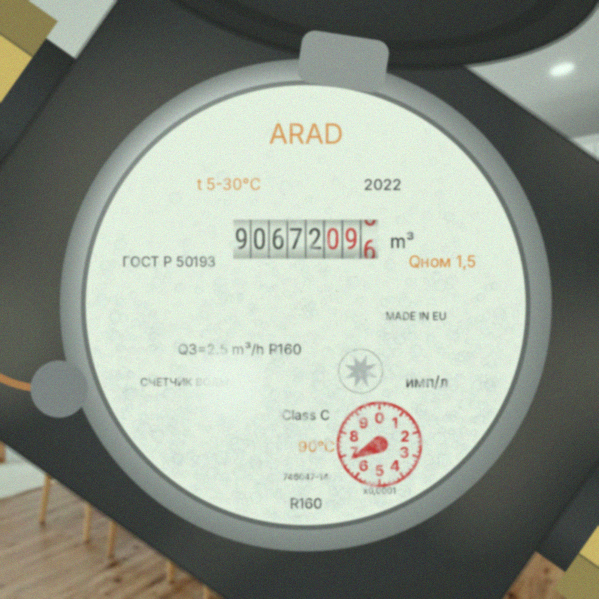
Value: 90672.0956 m³
